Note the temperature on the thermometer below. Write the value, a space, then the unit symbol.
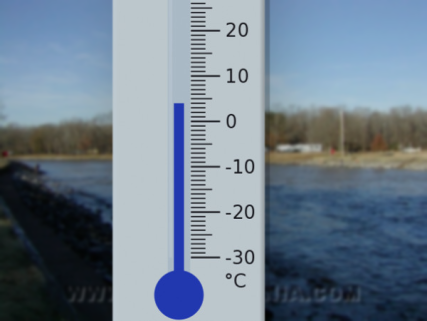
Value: 4 °C
